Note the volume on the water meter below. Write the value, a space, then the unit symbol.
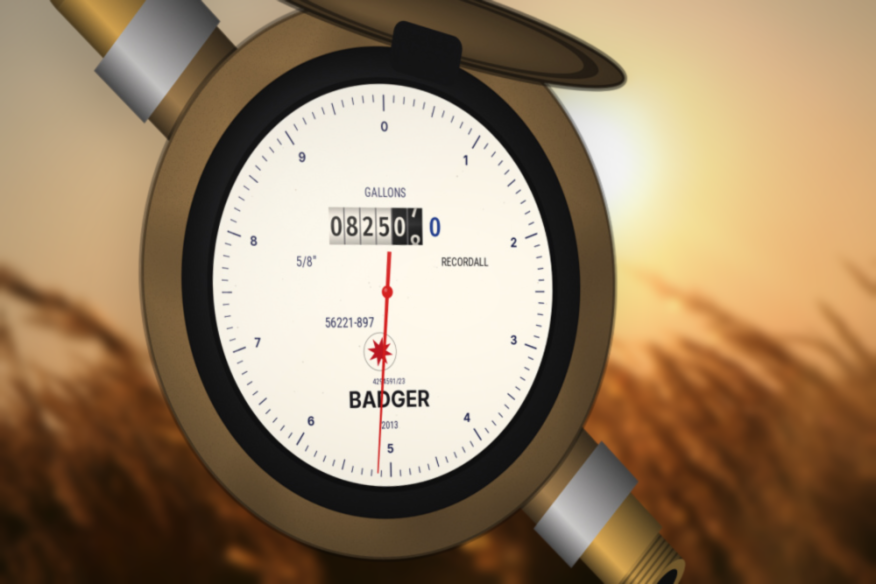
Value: 825075.1 gal
